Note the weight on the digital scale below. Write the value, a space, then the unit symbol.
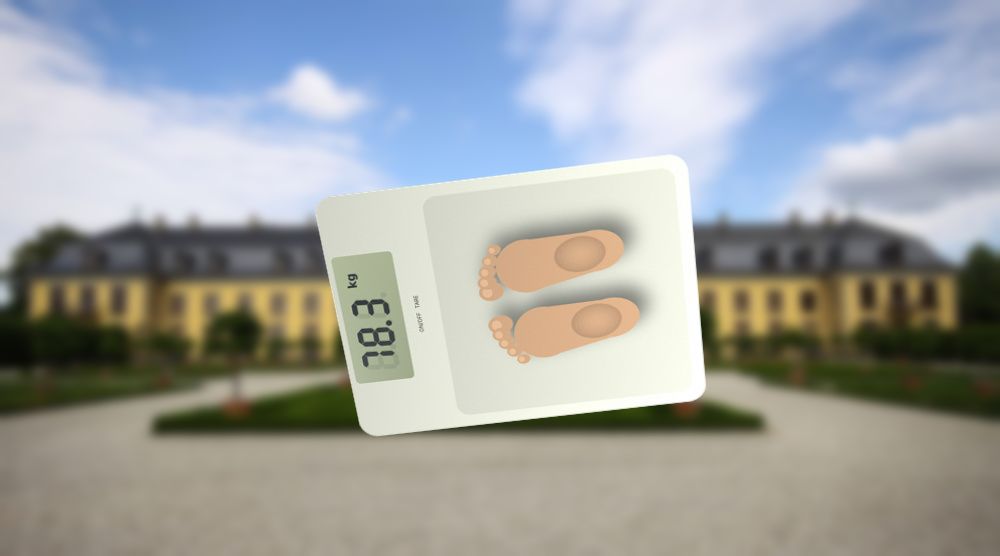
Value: 78.3 kg
